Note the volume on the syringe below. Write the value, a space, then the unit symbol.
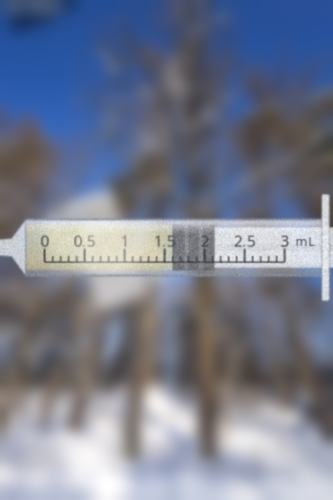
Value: 1.6 mL
